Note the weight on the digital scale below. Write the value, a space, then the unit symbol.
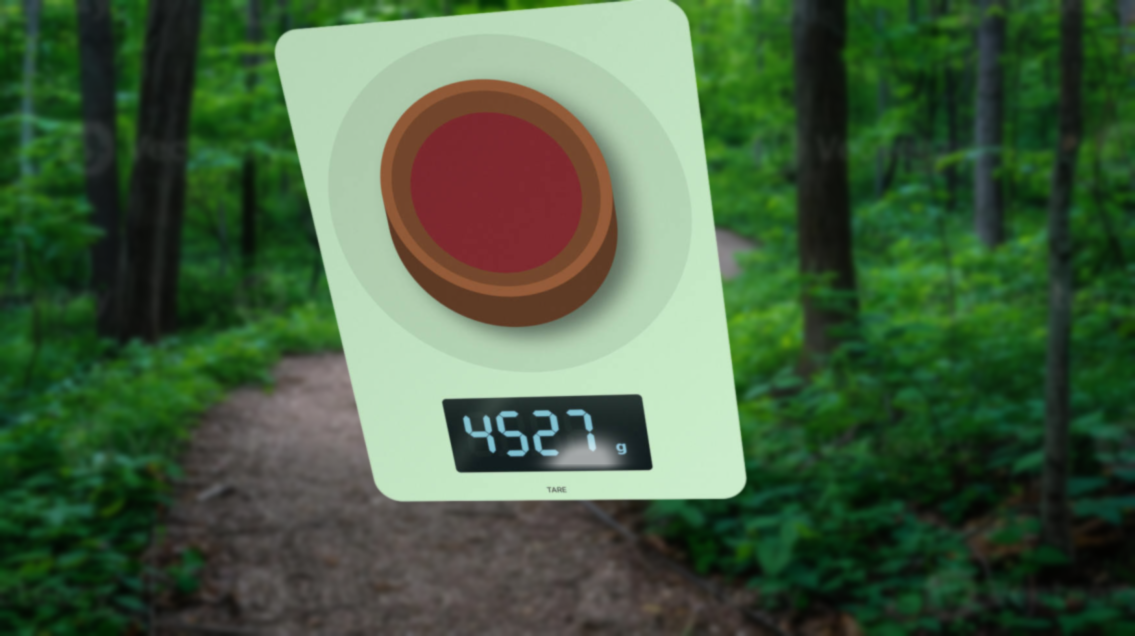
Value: 4527 g
